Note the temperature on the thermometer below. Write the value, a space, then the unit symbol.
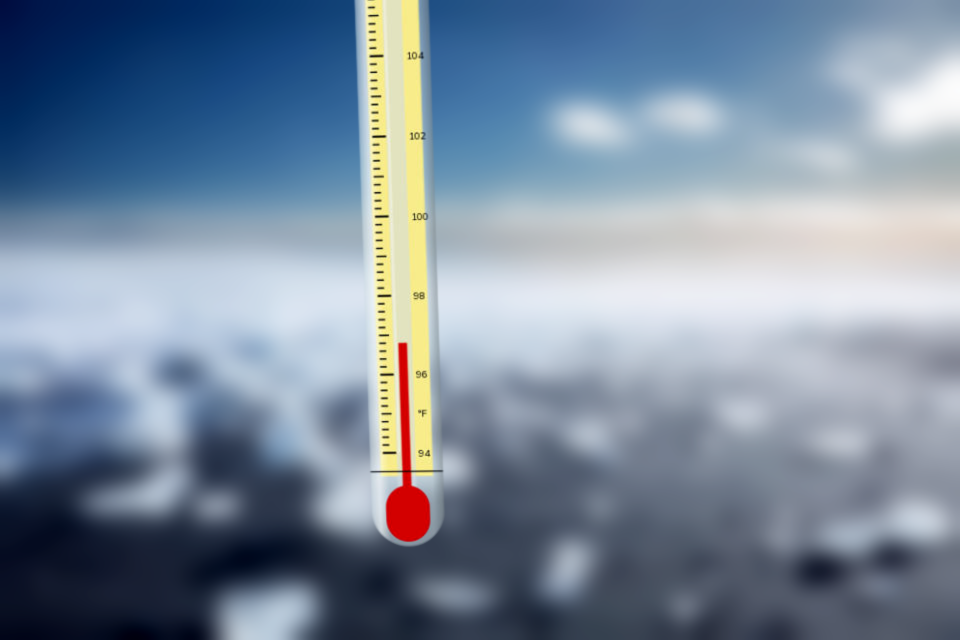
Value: 96.8 °F
